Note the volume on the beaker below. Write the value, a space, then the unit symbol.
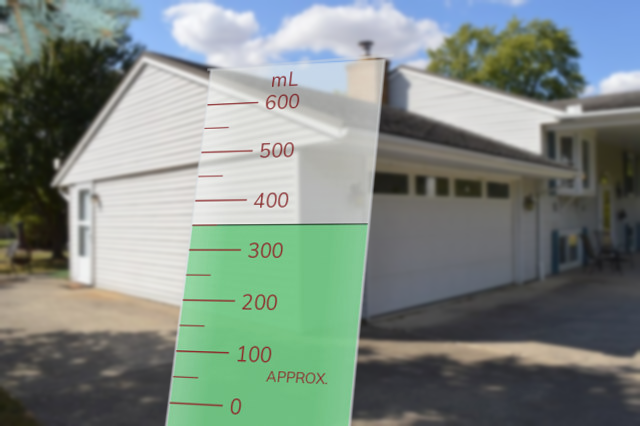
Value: 350 mL
